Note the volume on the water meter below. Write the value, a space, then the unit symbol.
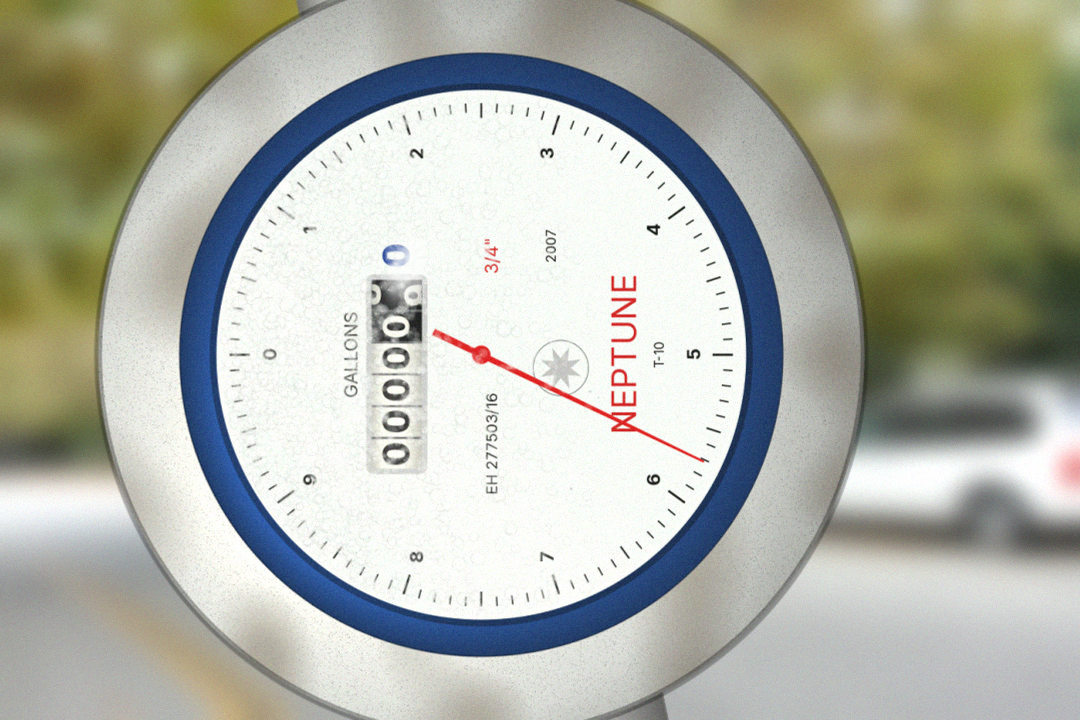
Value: 85.7 gal
